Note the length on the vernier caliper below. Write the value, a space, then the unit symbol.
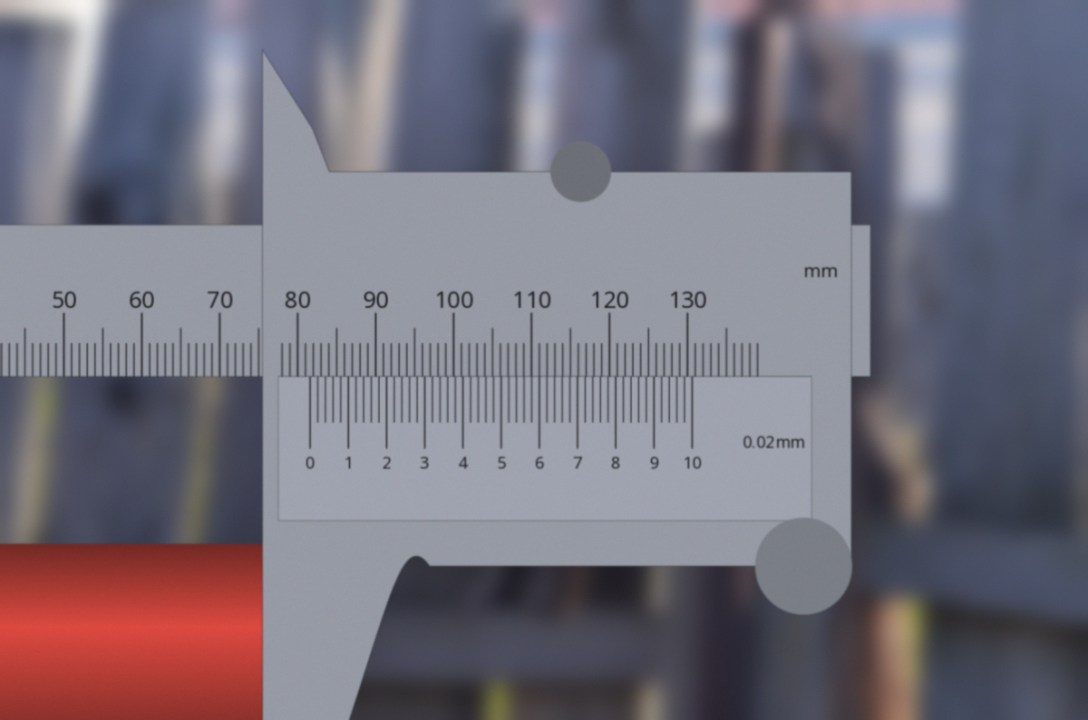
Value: 81.6 mm
